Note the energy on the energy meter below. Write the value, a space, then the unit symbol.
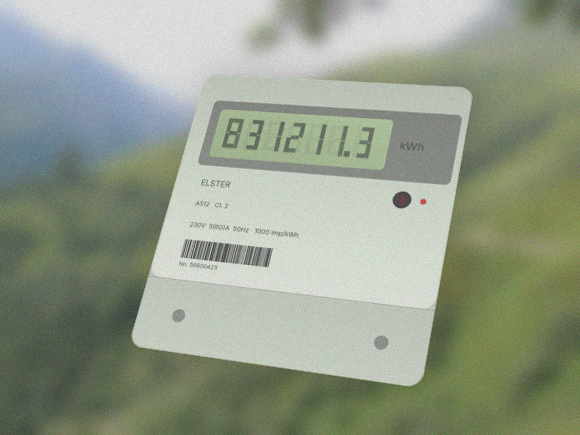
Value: 831211.3 kWh
